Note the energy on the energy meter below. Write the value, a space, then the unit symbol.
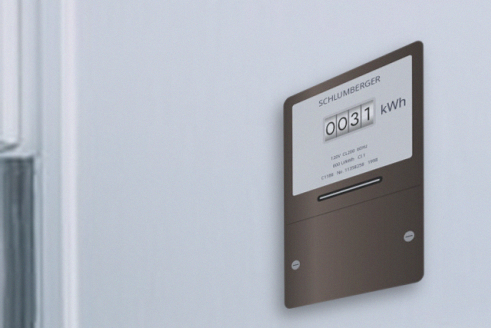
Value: 31 kWh
